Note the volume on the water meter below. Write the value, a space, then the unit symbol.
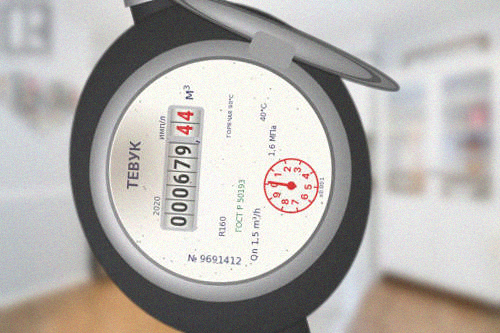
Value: 679.440 m³
